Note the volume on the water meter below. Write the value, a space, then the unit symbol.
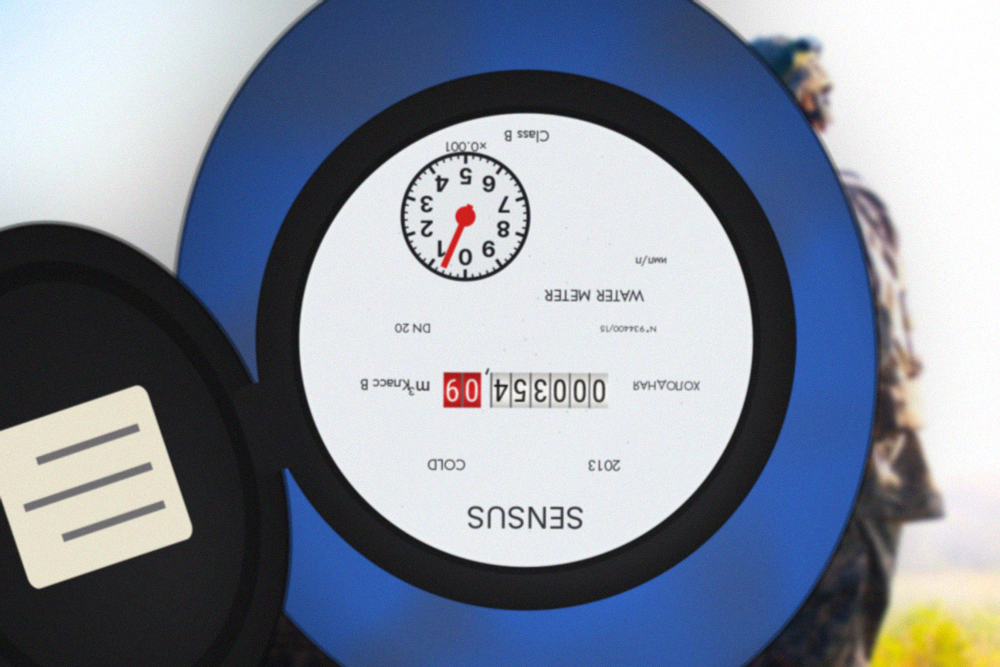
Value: 354.090 m³
